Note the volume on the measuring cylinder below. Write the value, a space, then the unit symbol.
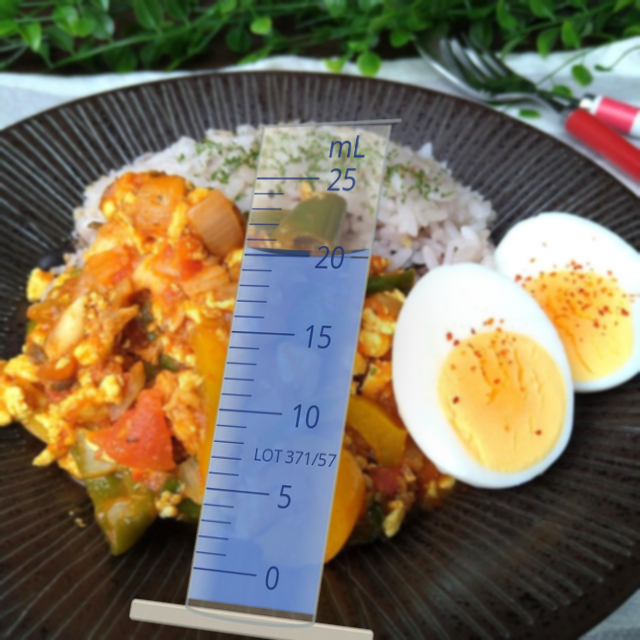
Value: 20 mL
